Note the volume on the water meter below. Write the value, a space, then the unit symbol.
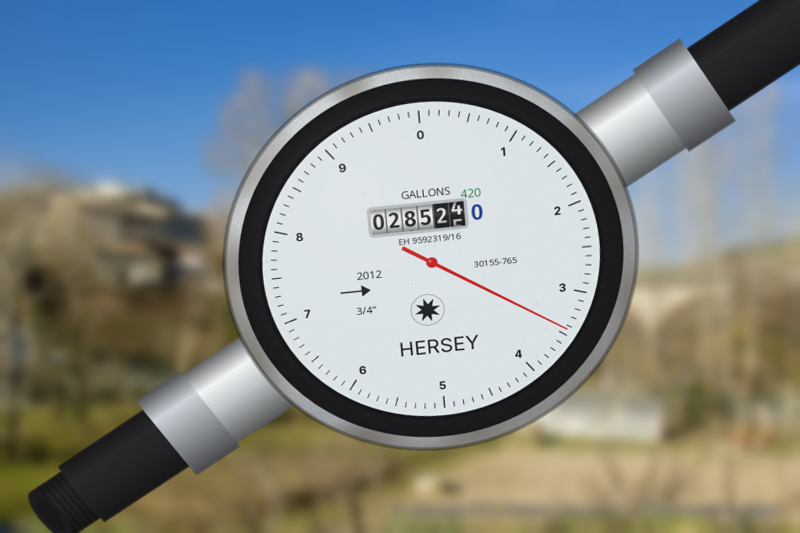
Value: 285243.4 gal
